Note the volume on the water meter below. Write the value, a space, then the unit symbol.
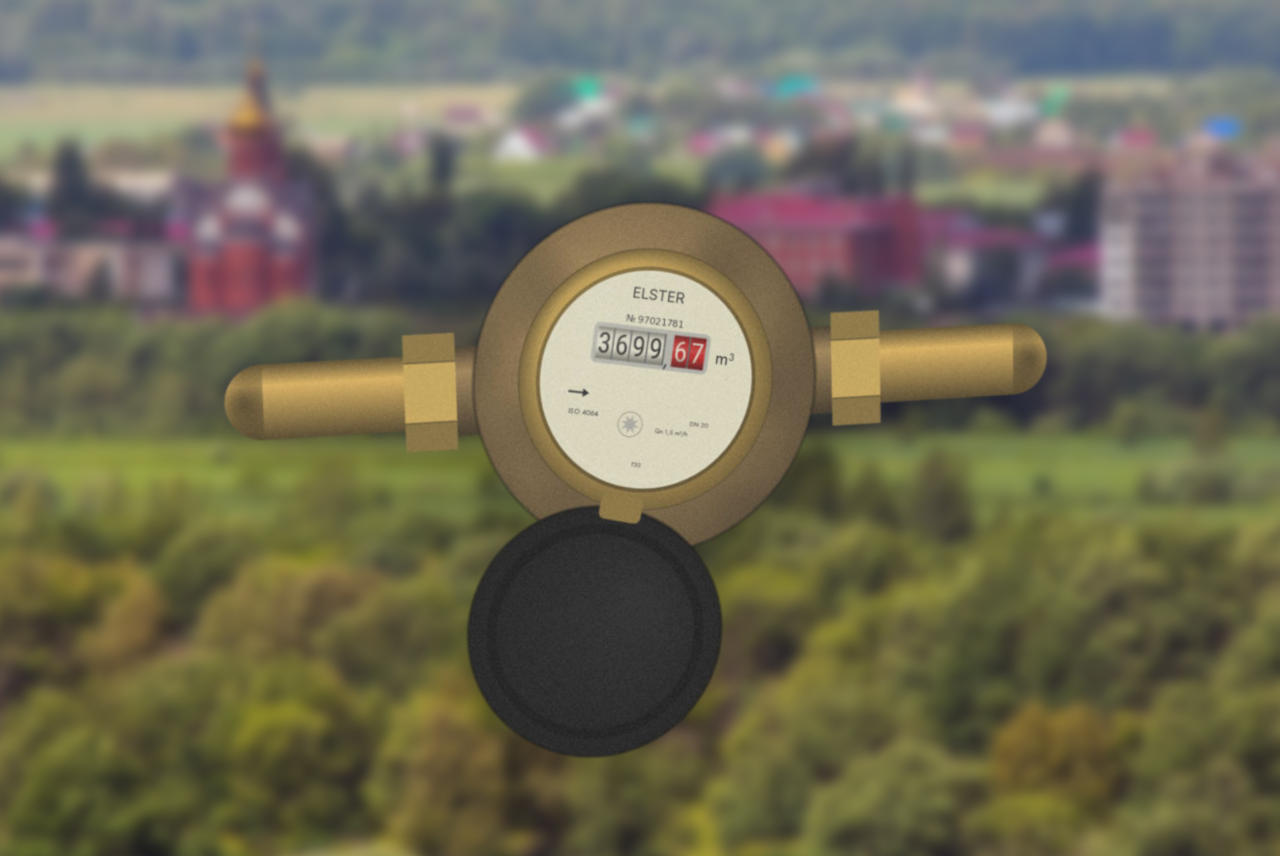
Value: 3699.67 m³
